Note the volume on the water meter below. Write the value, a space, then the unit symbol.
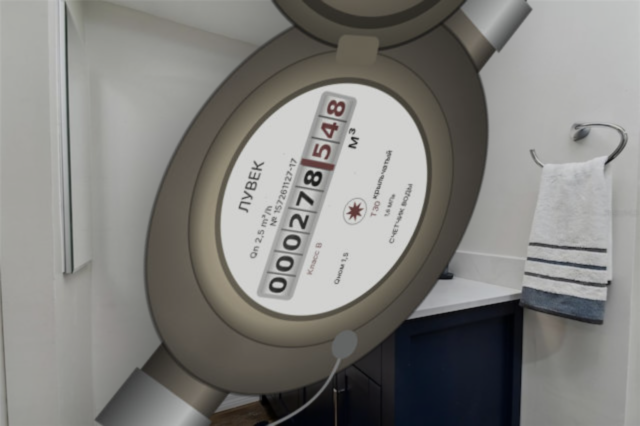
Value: 278.548 m³
